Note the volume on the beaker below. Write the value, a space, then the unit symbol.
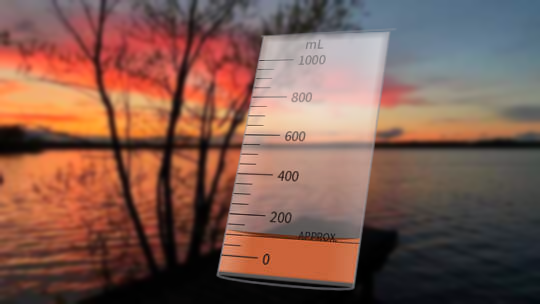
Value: 100 mL
